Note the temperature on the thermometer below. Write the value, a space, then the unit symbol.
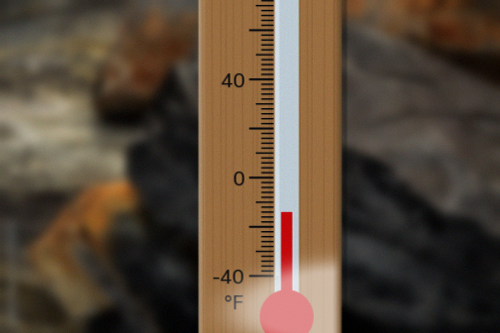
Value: -14 °F
